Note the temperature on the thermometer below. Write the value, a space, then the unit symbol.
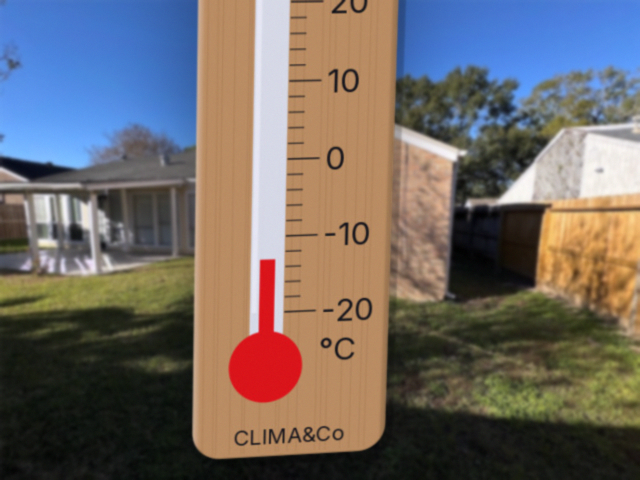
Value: -13 °C
